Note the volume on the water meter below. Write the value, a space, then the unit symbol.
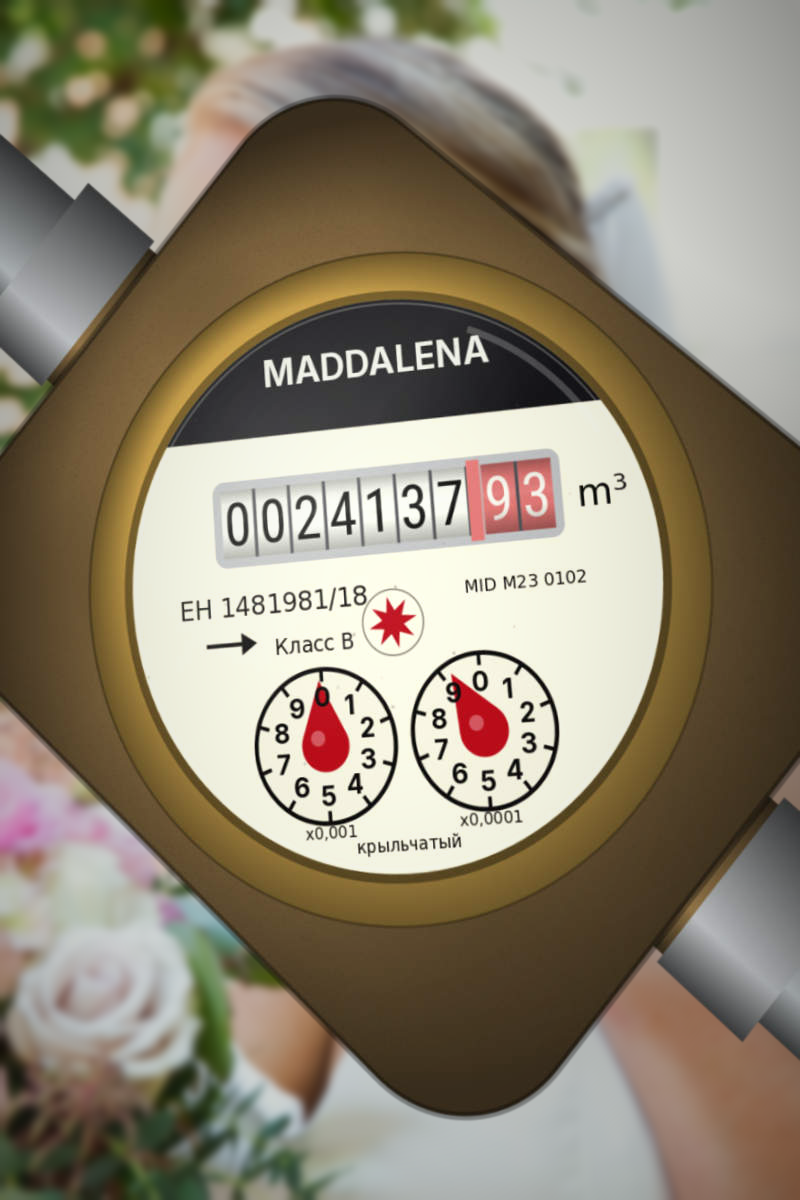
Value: 24137.9299 m³
